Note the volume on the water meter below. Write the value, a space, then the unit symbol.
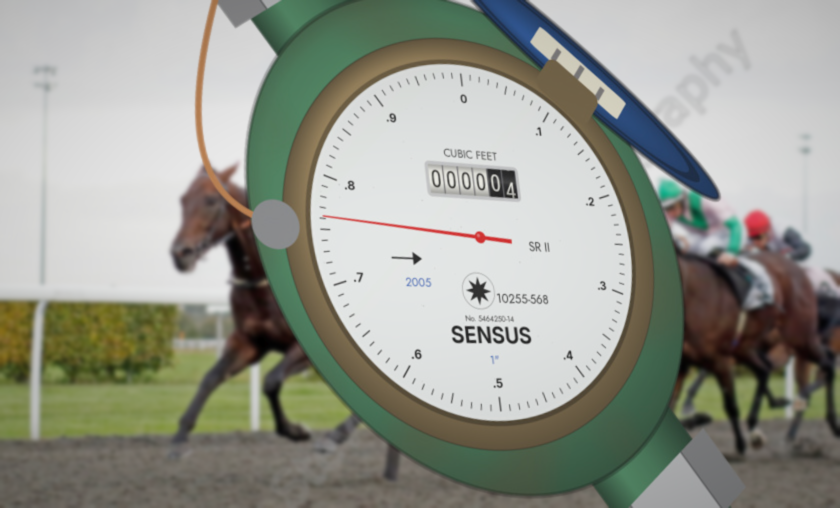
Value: 3.76 ft³
